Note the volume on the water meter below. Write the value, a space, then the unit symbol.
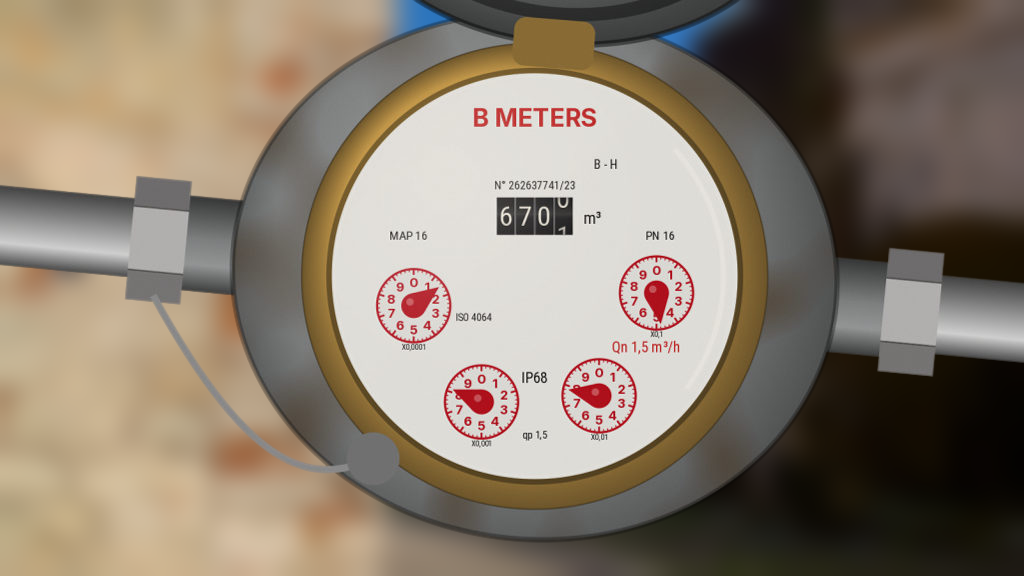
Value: 6700.4781 m³
